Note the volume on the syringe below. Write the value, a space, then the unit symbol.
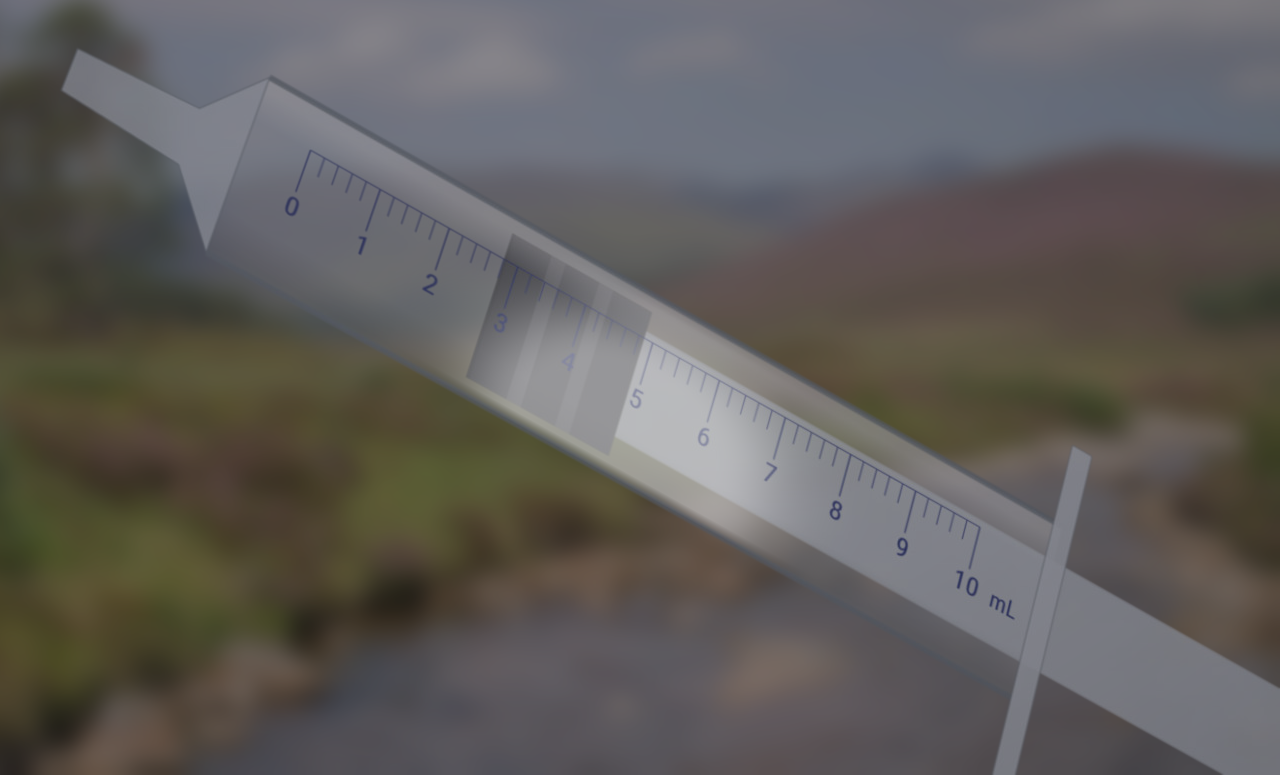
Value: 2.8 mL
